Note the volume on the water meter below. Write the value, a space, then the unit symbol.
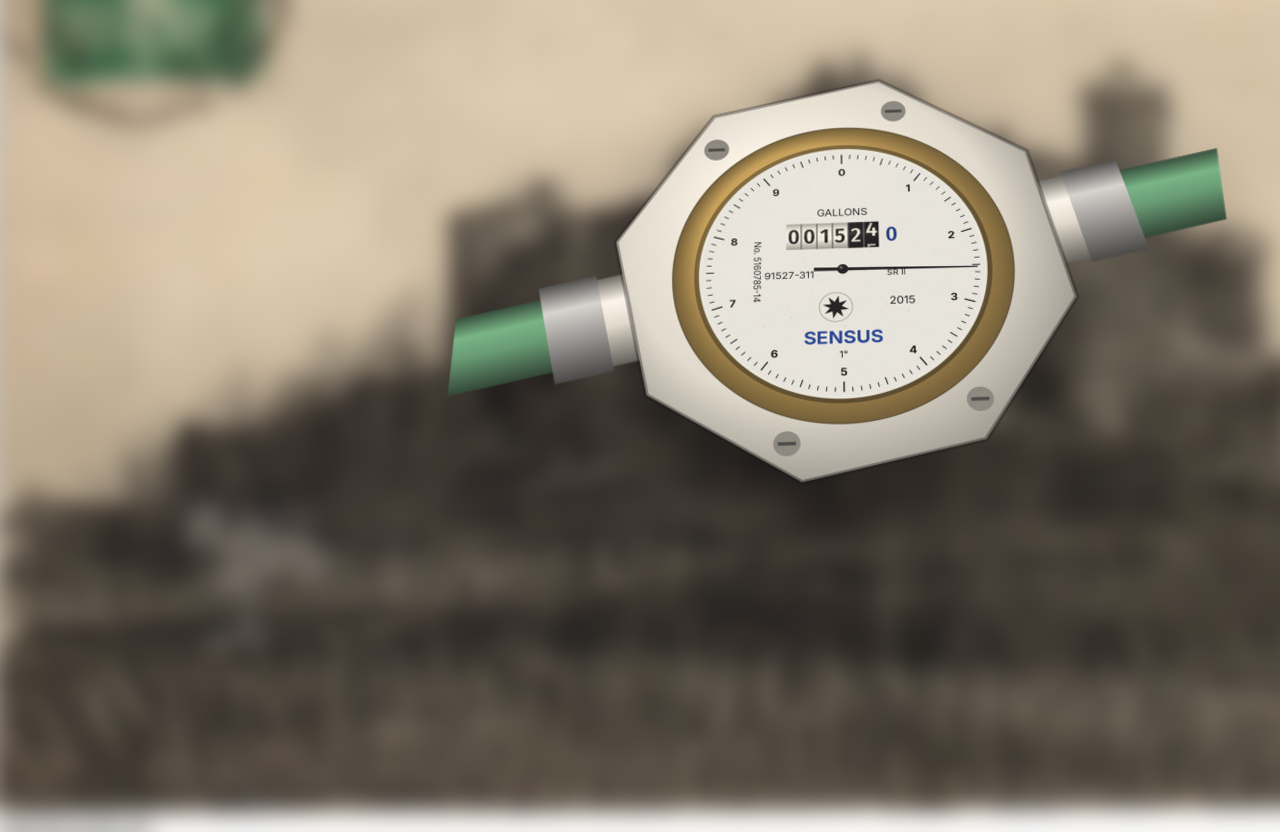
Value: 15242.5 gal
